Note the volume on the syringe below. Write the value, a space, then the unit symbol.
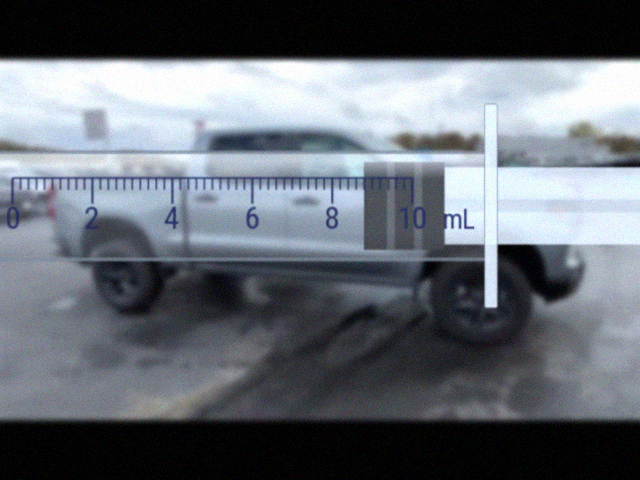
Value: 8.8 mL
